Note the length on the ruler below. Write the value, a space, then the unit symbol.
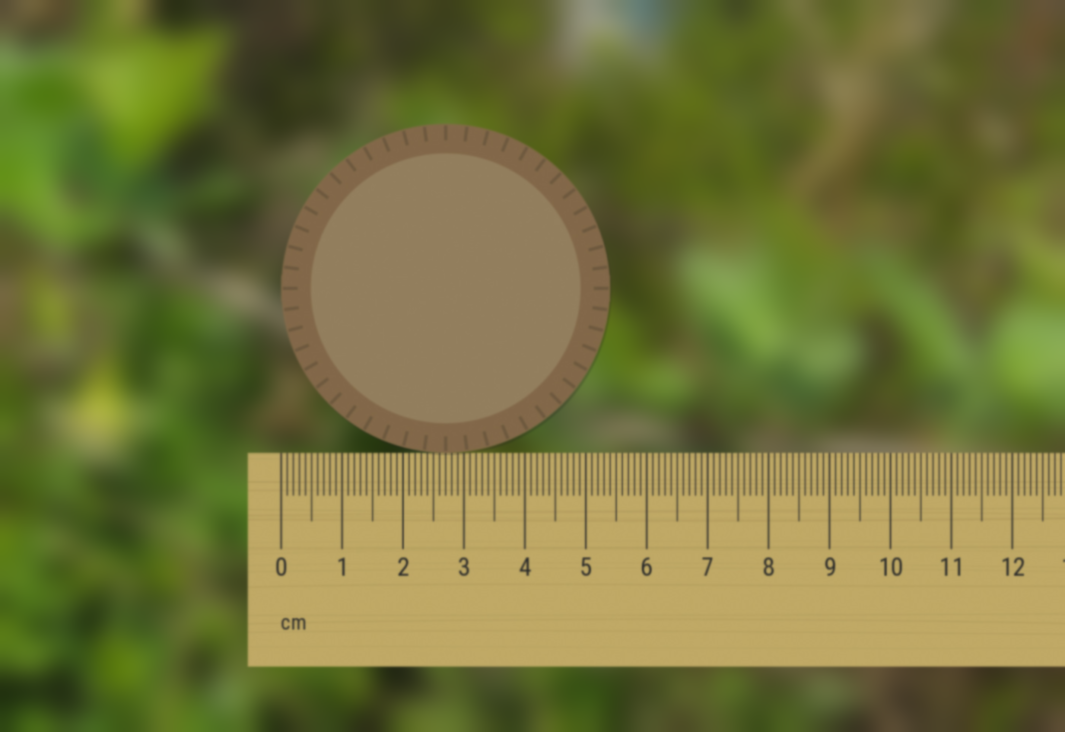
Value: 5.4 cm
